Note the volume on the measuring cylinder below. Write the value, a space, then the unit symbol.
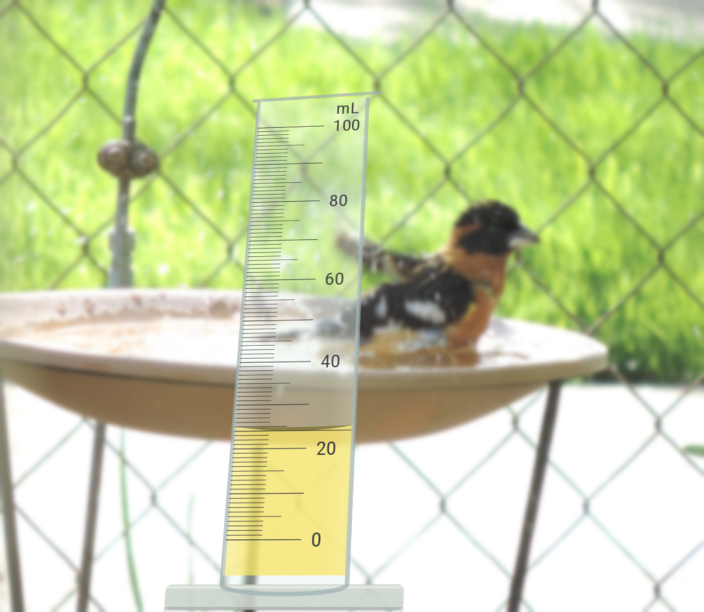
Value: 24 mL
